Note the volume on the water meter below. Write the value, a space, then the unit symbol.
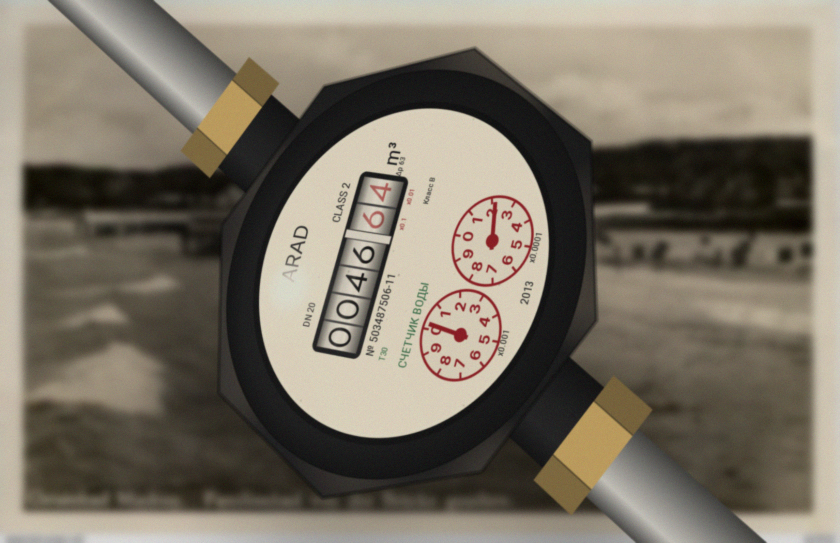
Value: 46.6402 m³
